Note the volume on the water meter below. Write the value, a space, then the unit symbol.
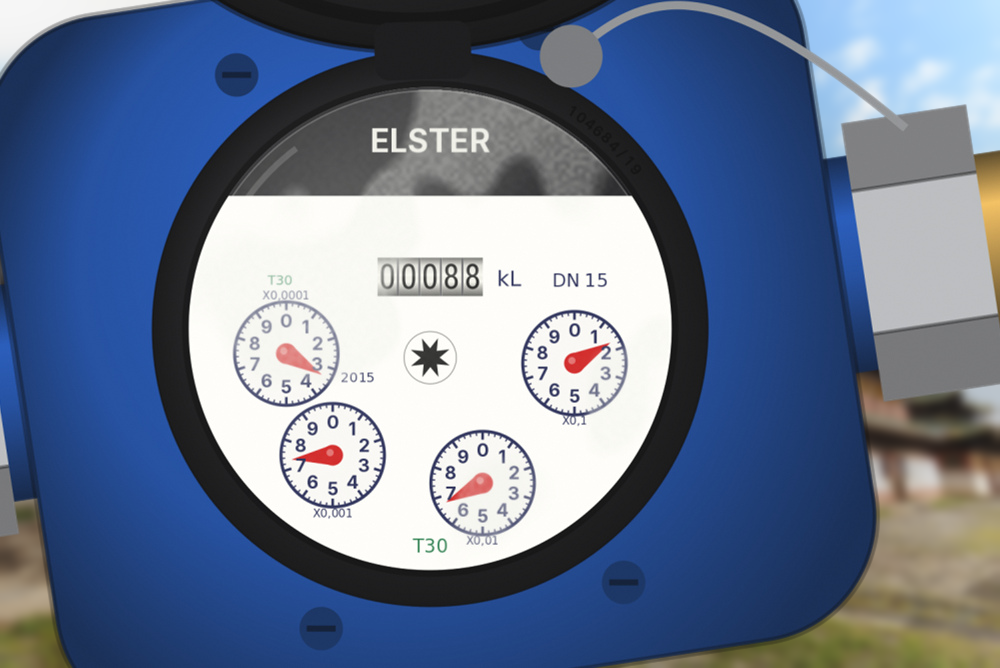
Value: 88.1673 kL
